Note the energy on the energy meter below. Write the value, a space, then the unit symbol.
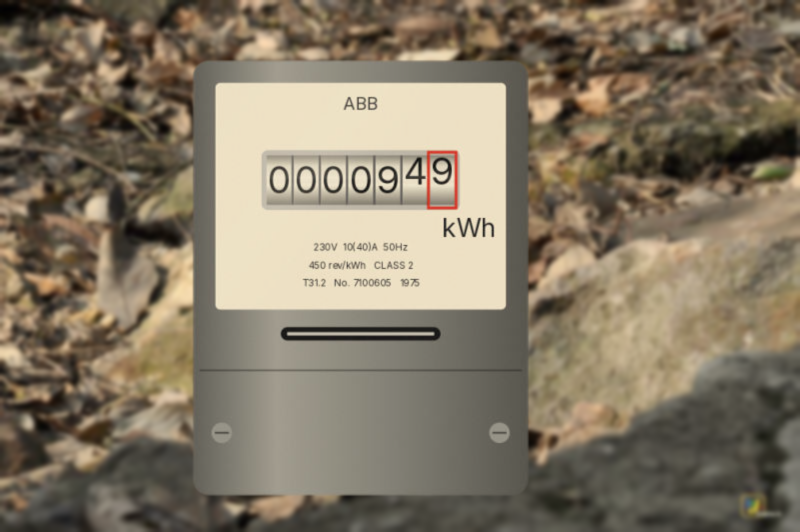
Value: 94.9 kWh
